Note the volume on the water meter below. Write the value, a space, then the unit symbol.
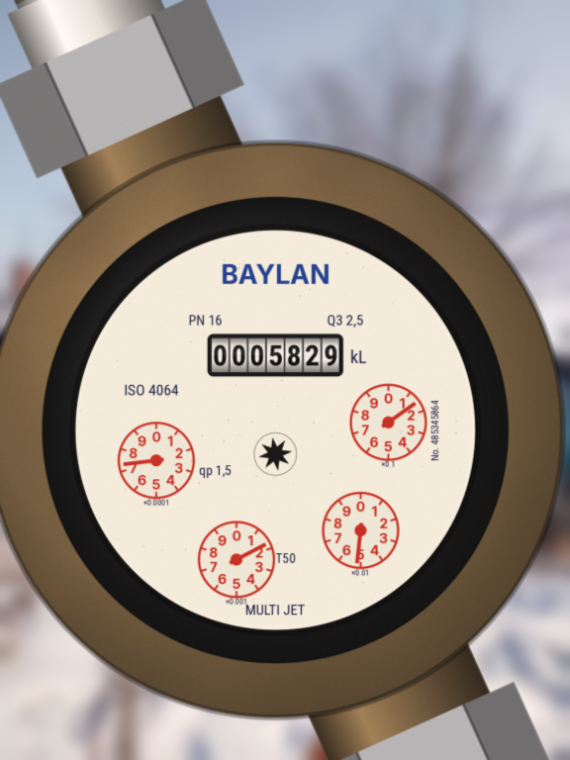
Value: 5829.1517 kL
